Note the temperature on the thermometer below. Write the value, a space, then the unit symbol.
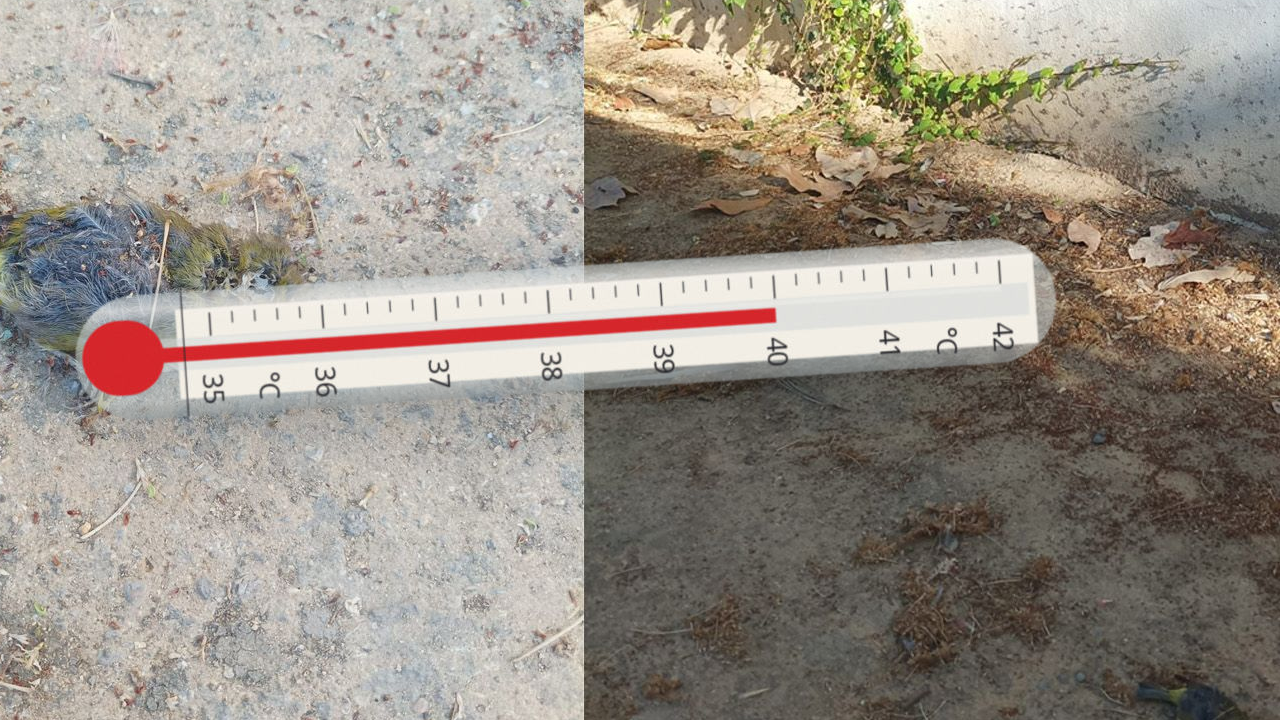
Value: 40 °C
